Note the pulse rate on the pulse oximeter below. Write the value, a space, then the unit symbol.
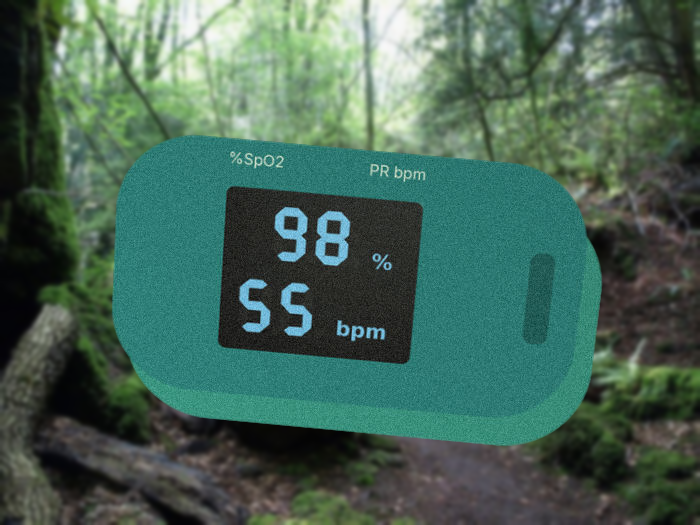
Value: 55 bpm
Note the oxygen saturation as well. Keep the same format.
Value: 98 %
